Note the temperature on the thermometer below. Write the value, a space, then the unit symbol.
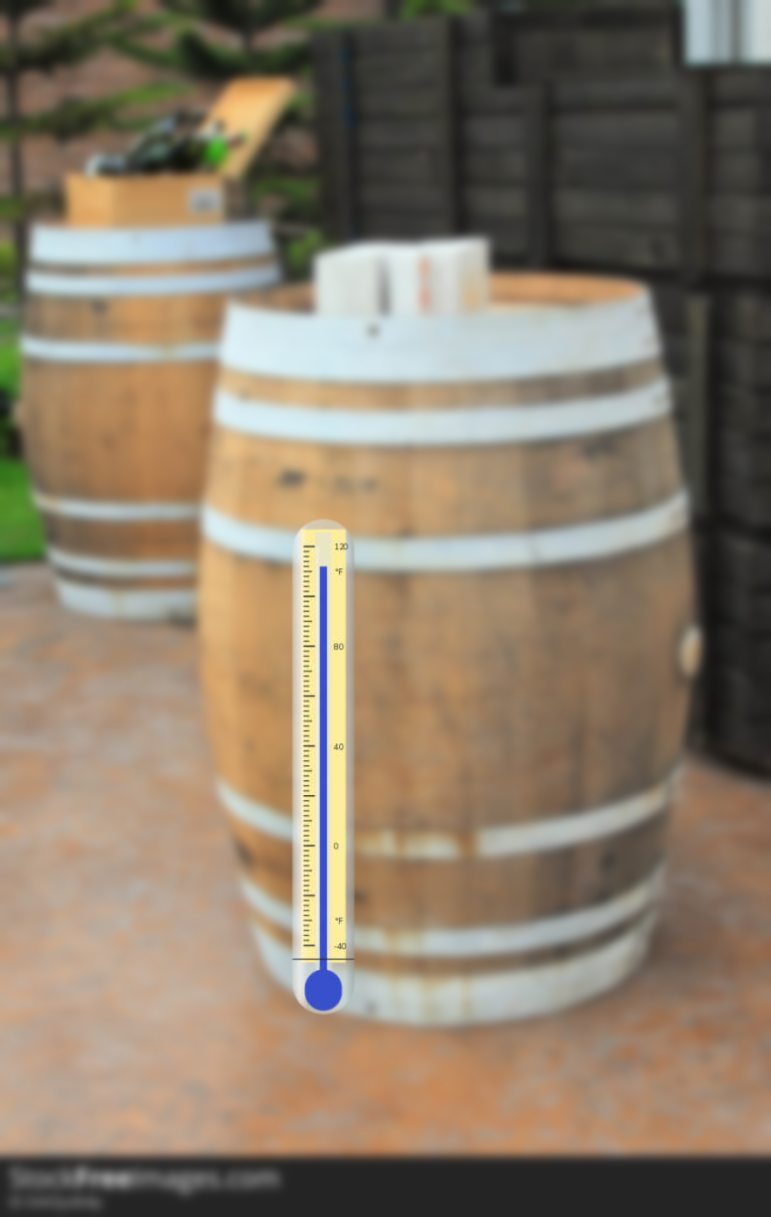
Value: 112 °F
